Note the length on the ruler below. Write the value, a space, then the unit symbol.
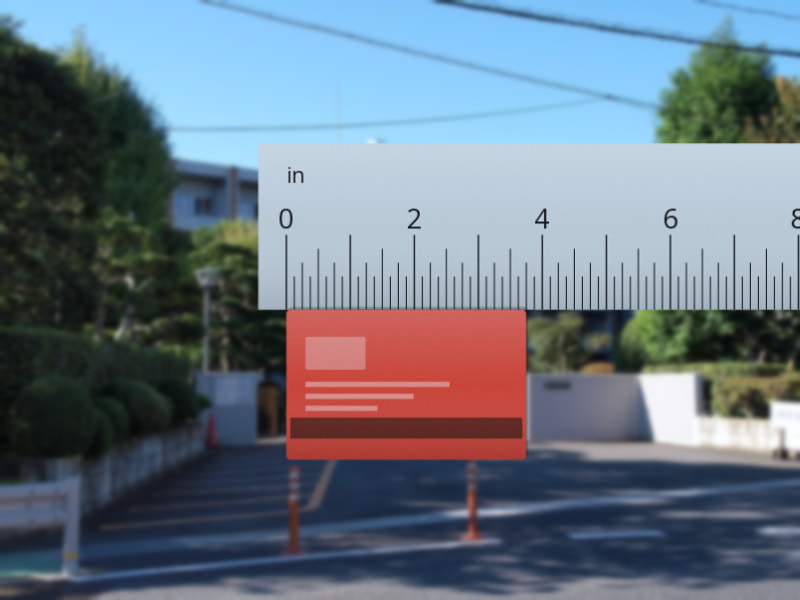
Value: 3.75 in
